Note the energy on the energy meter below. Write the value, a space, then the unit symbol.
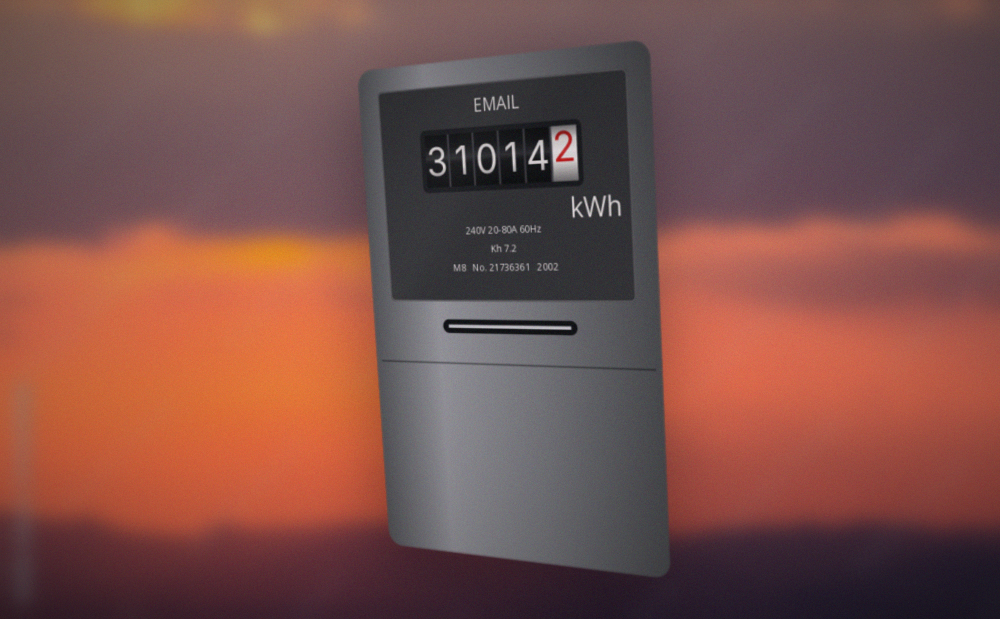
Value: 31014.2 kWh
